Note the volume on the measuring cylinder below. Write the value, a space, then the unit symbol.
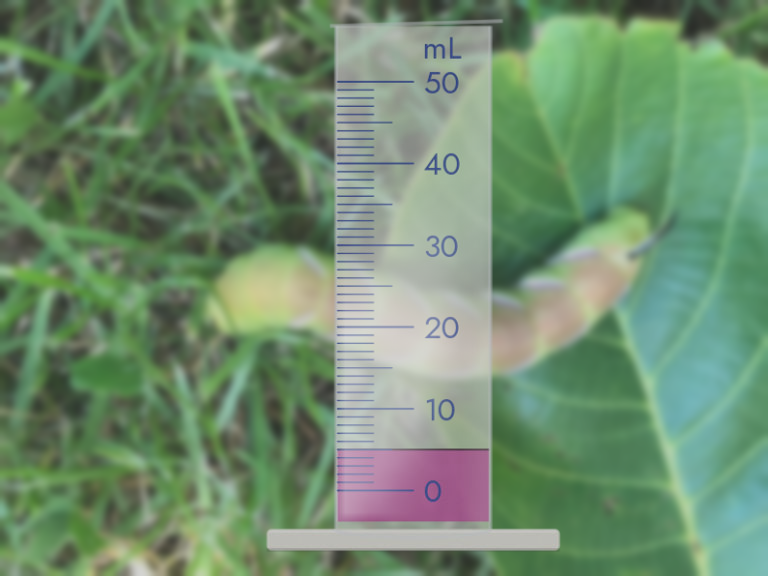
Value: 5 mL
